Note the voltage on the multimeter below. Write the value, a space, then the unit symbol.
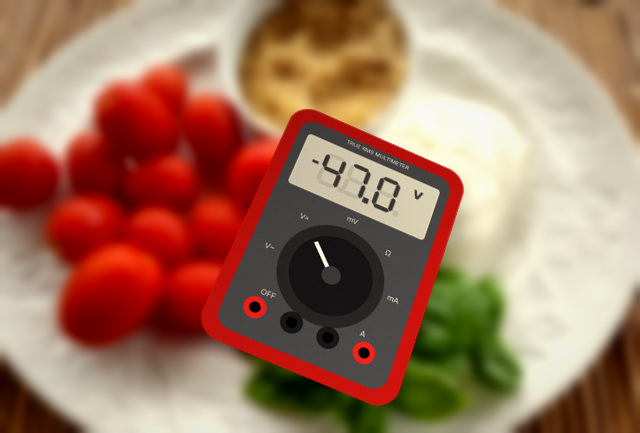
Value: -47.0 V
